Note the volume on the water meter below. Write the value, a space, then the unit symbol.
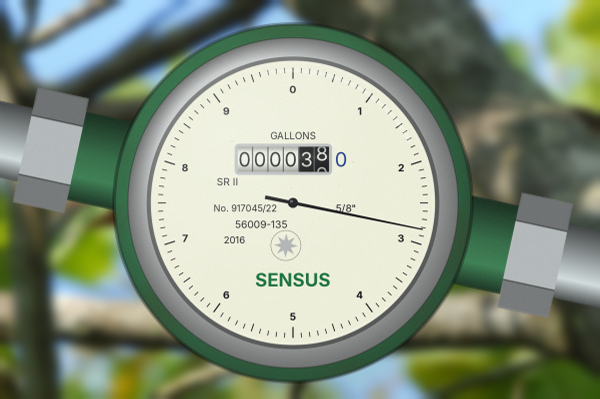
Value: 382.8 gal
